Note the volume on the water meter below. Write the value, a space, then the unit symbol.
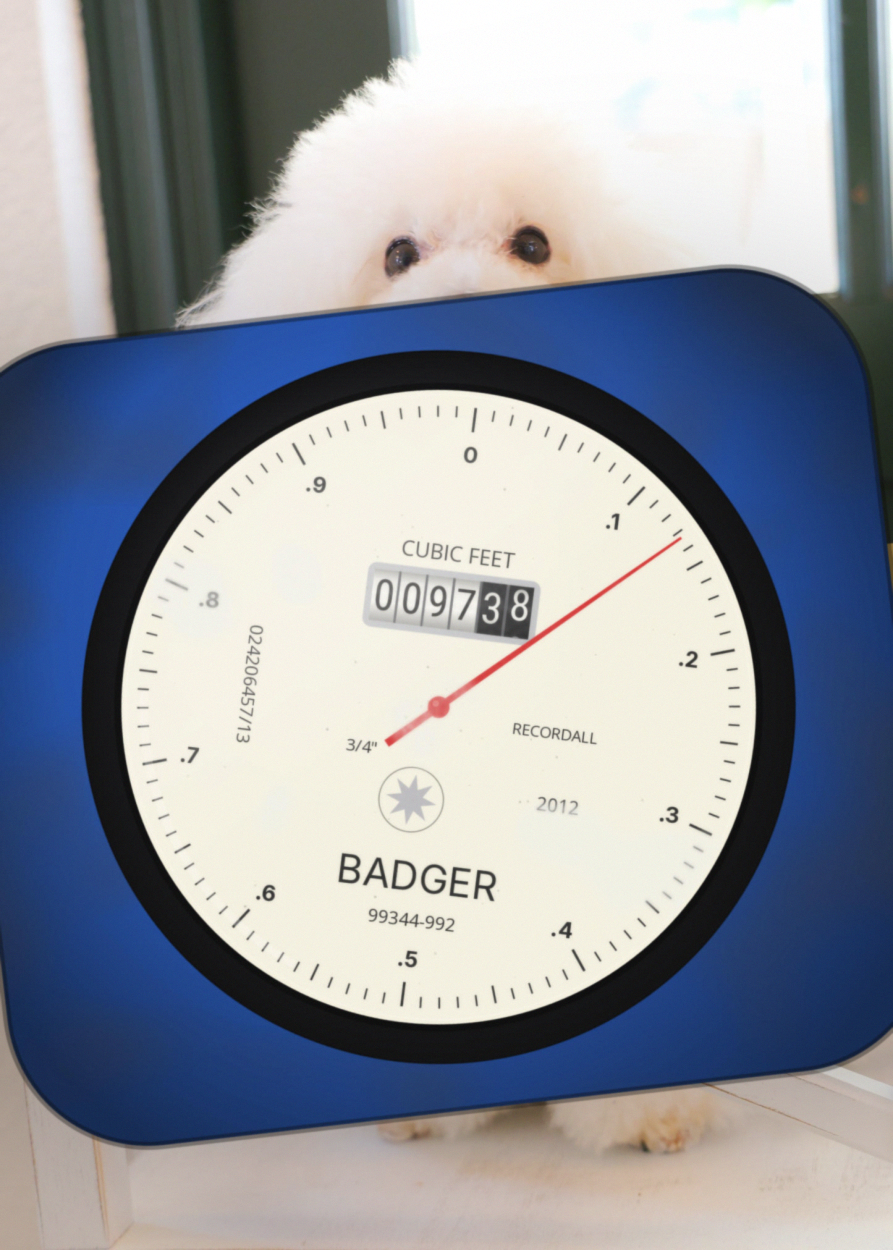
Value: 9738.13 ft³
